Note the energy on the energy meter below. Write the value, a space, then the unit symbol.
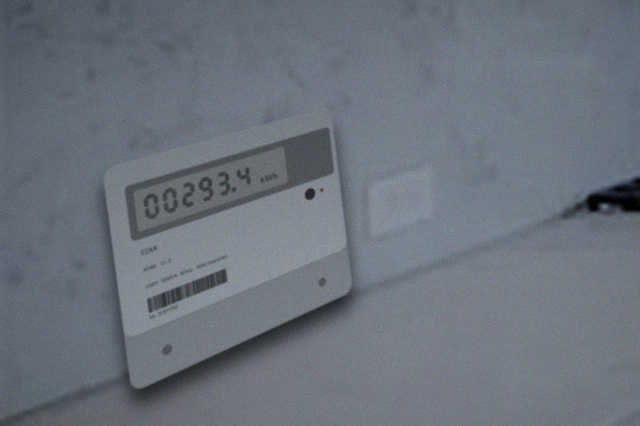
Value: 293.4 kWh
